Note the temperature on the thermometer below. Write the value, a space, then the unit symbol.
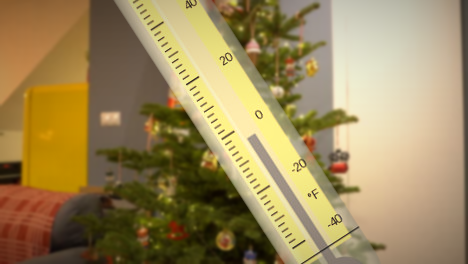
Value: -4 °F
